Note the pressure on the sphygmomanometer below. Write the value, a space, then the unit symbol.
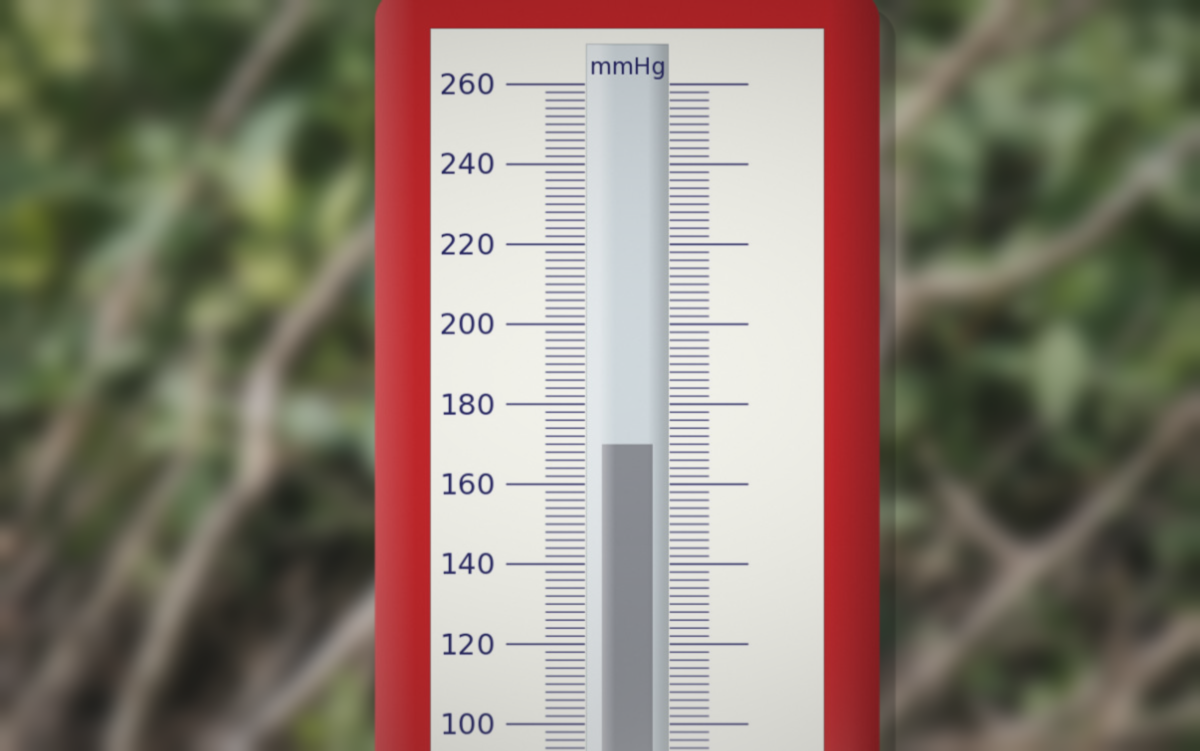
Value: 170 mmHg
